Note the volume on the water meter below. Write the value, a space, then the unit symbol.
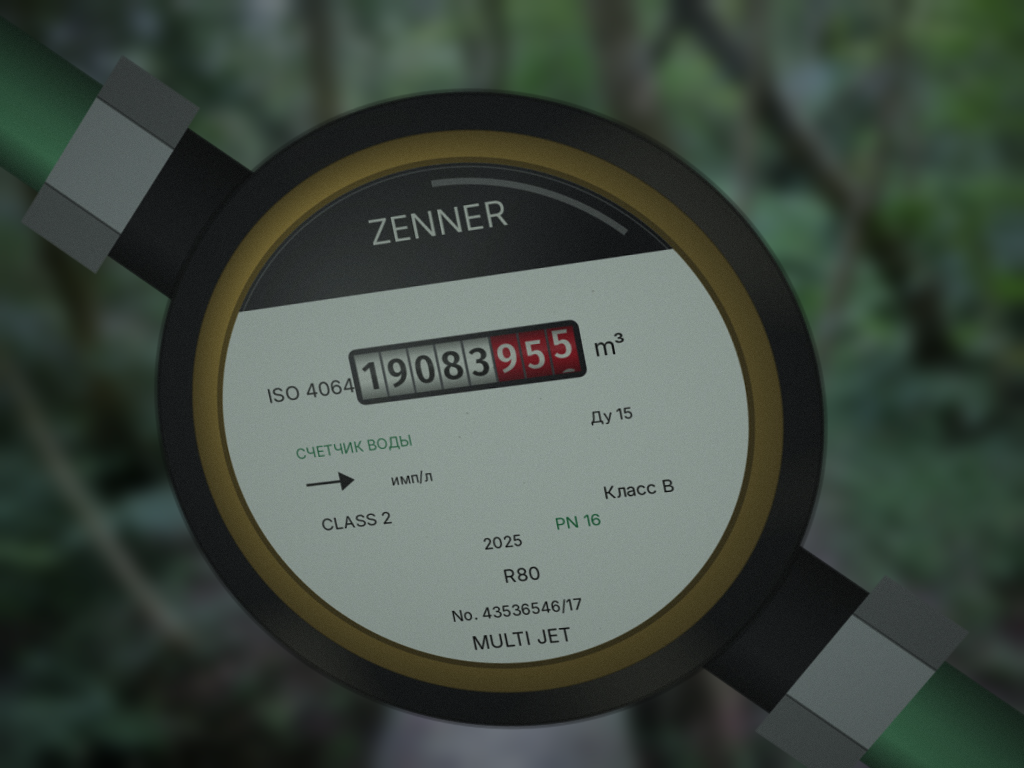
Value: 19083.955 m³
